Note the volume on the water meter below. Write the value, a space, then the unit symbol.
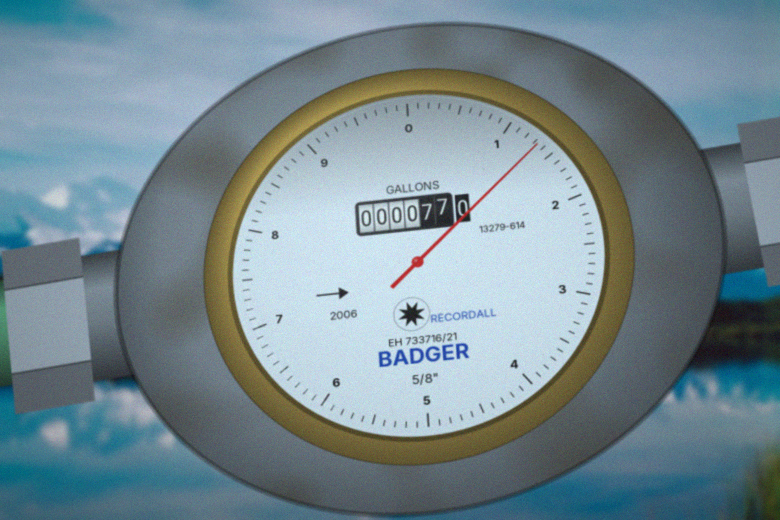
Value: 771.3 gal
